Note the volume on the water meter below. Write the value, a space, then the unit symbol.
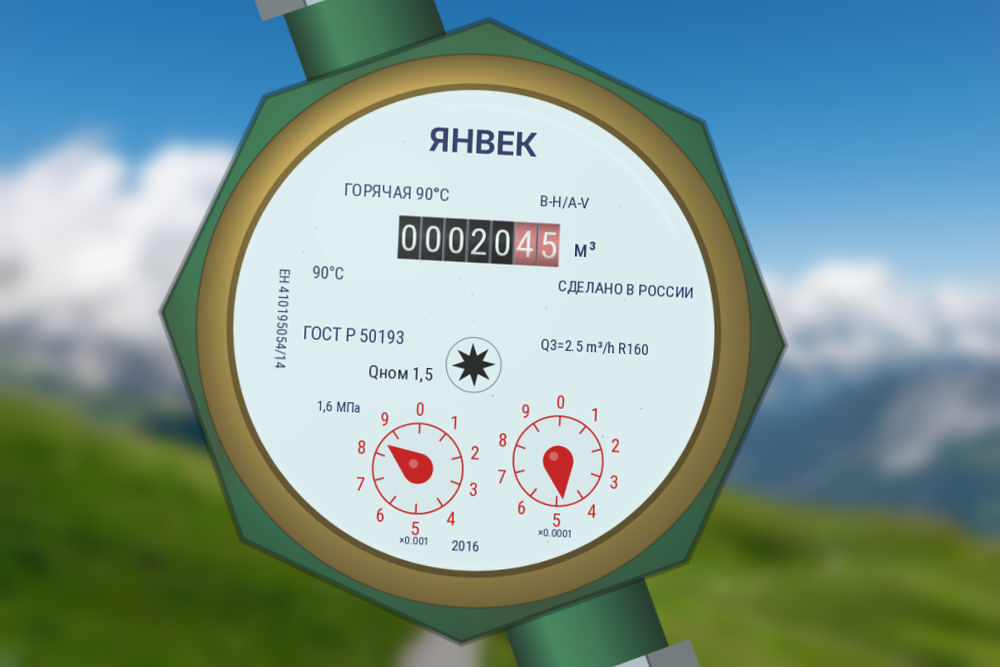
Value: 20.4584 m³
